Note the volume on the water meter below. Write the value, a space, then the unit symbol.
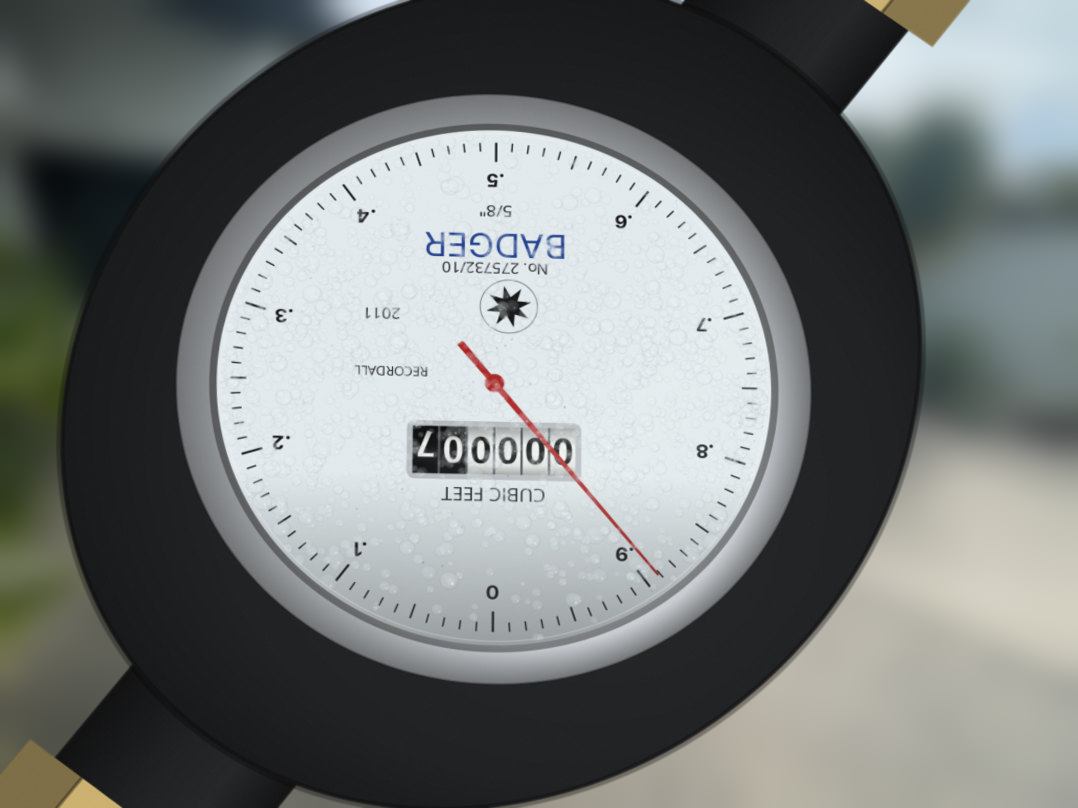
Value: 6.89 ft³
